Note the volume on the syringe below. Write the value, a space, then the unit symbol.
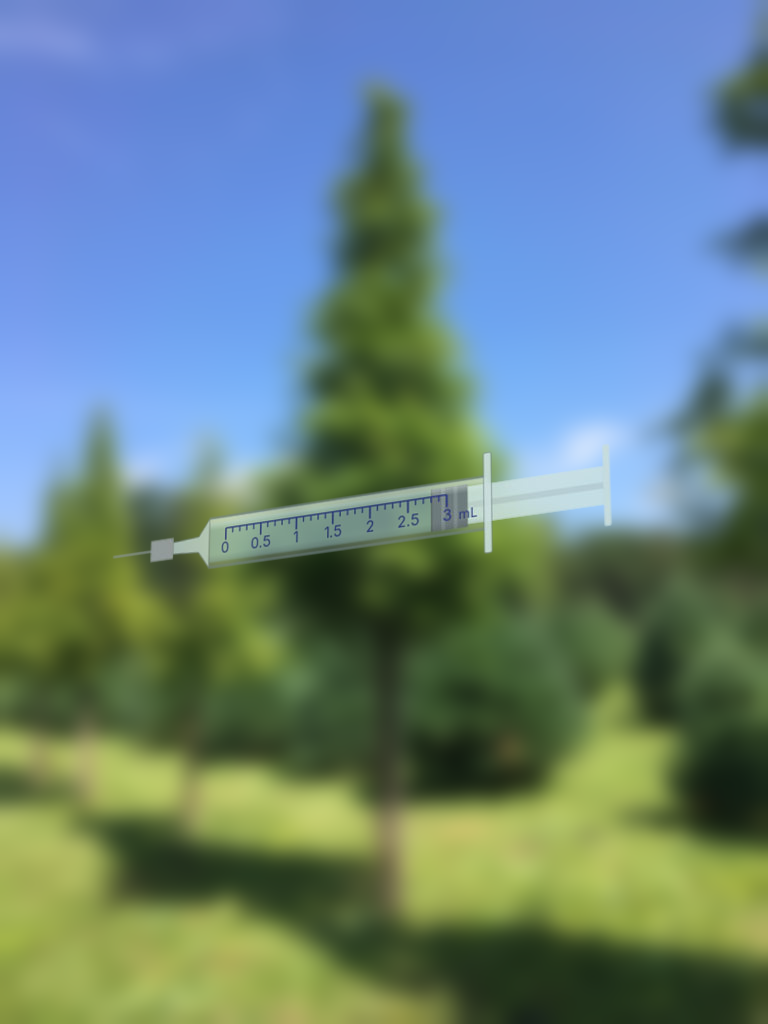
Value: 2.8 mL
